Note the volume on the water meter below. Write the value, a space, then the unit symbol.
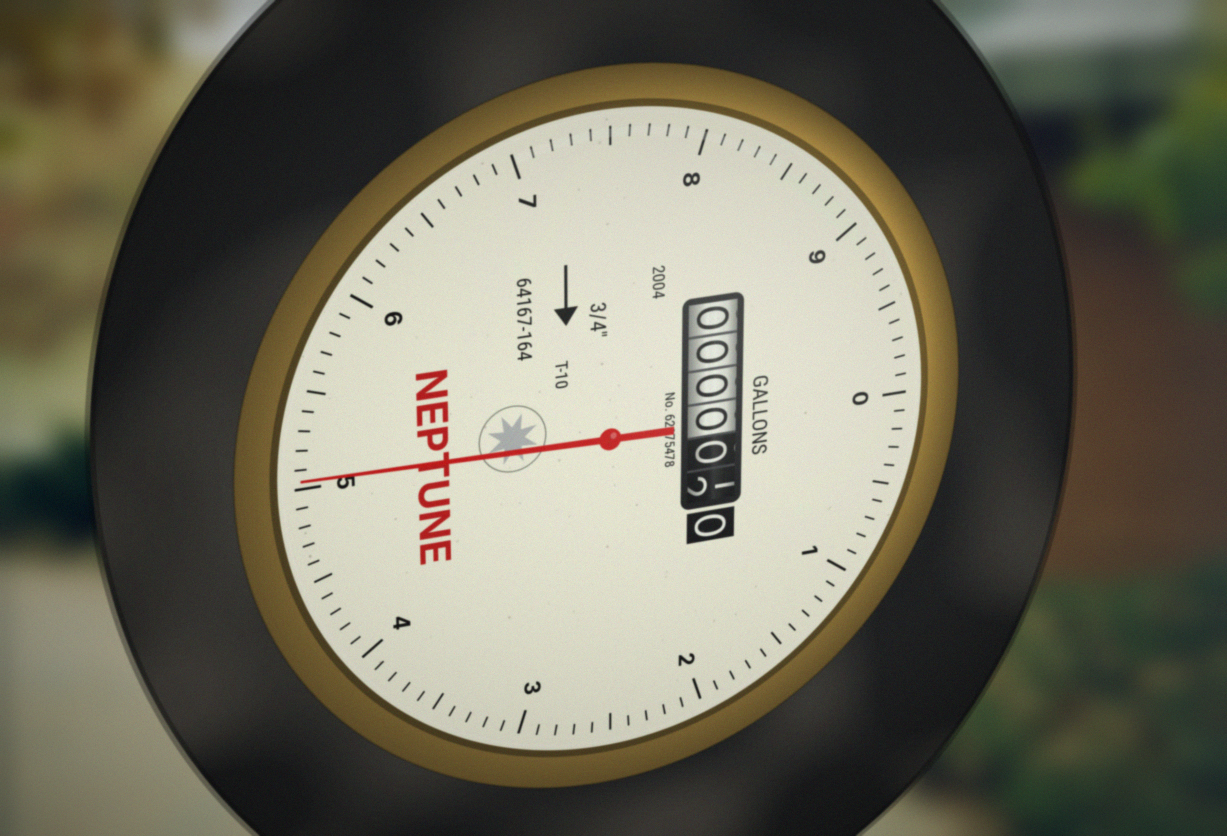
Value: 15.0 gal
